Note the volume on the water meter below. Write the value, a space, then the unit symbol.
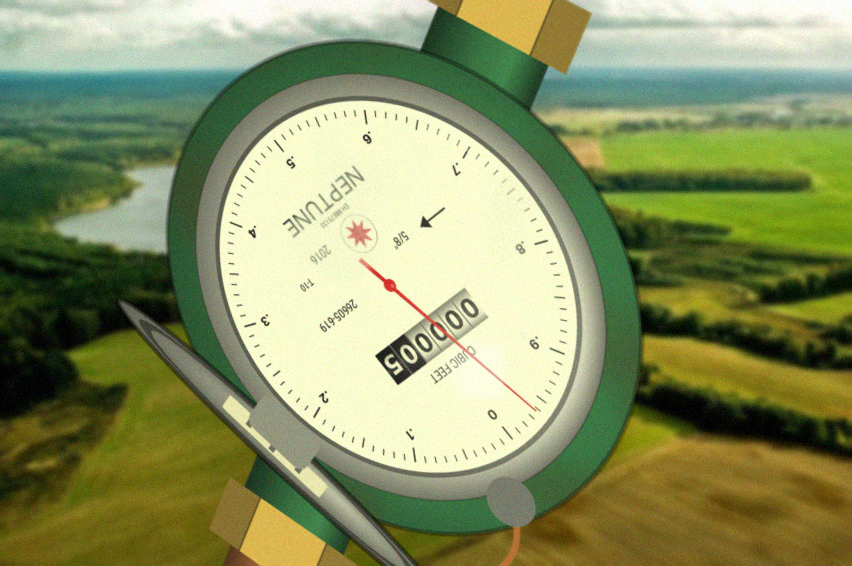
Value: 4.96 ft³
